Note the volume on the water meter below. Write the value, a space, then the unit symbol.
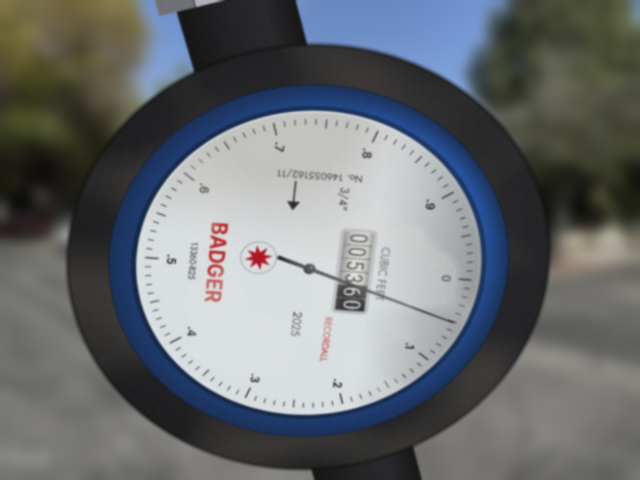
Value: 5360.05 ft³
